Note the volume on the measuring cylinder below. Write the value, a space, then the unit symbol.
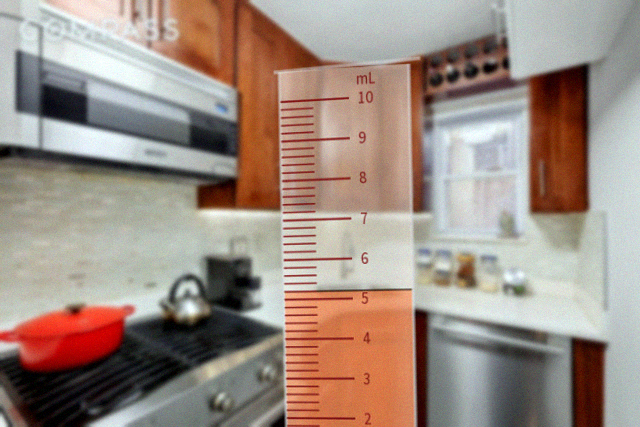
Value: 5.2 mL
